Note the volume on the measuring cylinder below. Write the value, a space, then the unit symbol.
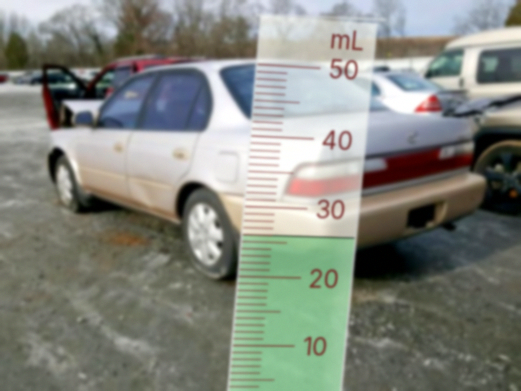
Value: 26 mL
